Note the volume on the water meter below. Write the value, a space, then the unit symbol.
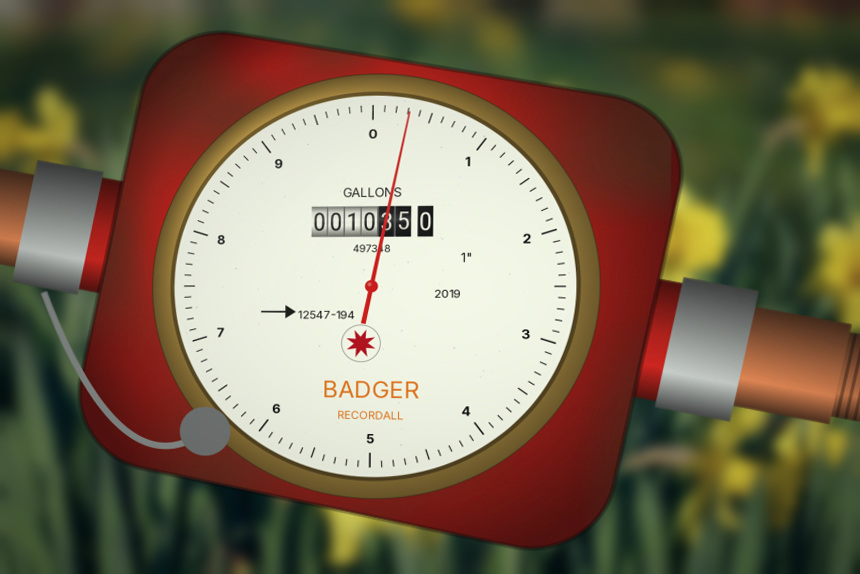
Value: 10350.3 gal
